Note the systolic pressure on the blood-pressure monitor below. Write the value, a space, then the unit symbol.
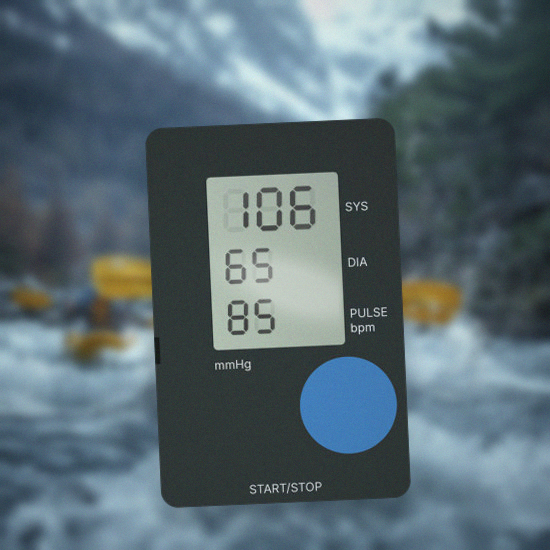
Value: 106 mmHg
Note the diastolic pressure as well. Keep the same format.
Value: 65 mmHg
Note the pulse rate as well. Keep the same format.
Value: 85 bpm
